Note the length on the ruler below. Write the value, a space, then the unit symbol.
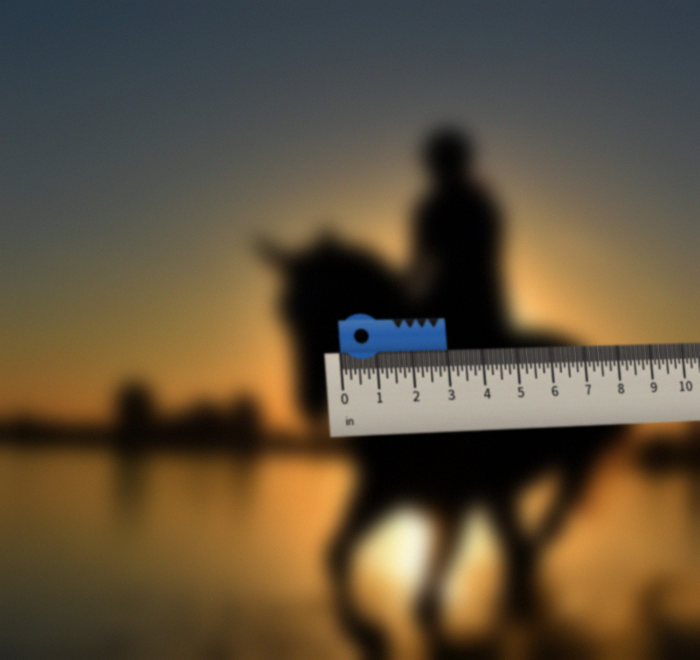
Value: 3 in
